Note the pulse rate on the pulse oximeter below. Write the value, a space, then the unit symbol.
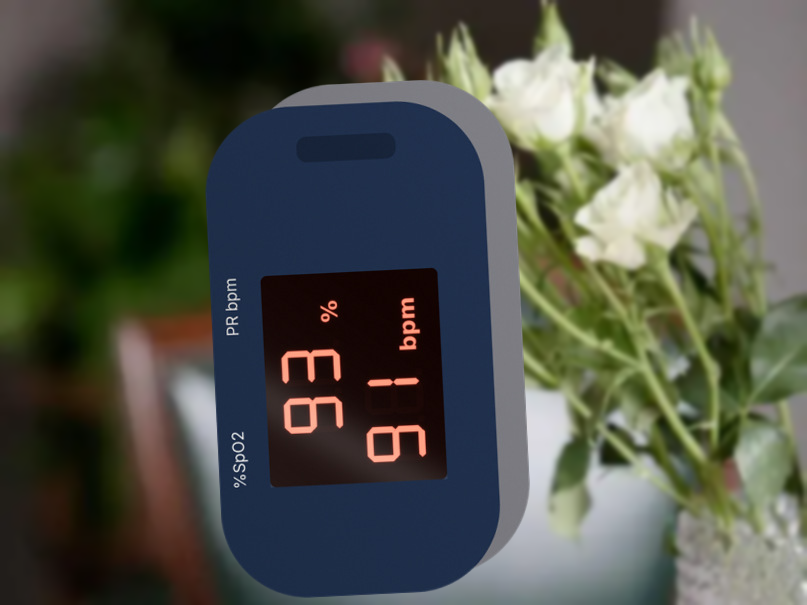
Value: 91 bpm
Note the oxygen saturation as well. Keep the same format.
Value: 93 %
